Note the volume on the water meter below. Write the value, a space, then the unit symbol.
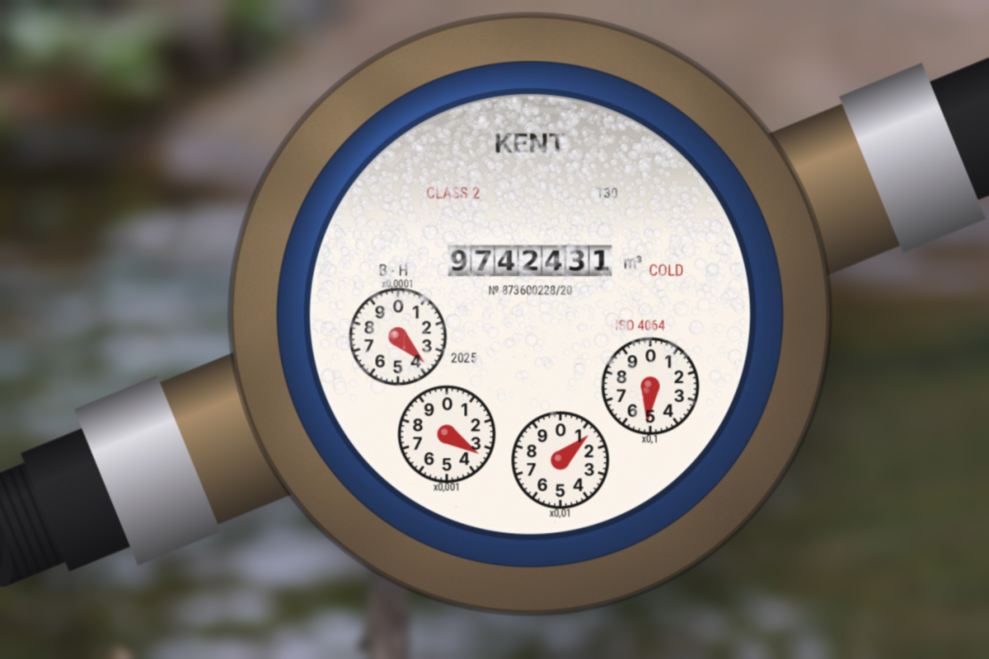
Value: 9742431.5133 m³
